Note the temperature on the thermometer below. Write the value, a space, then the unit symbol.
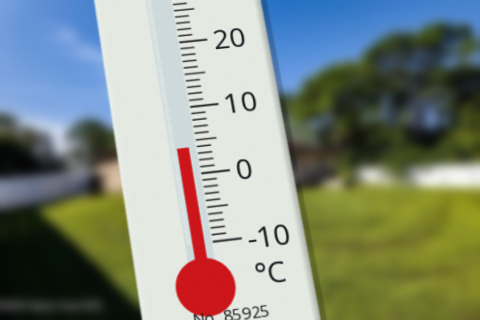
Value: 4 °C
